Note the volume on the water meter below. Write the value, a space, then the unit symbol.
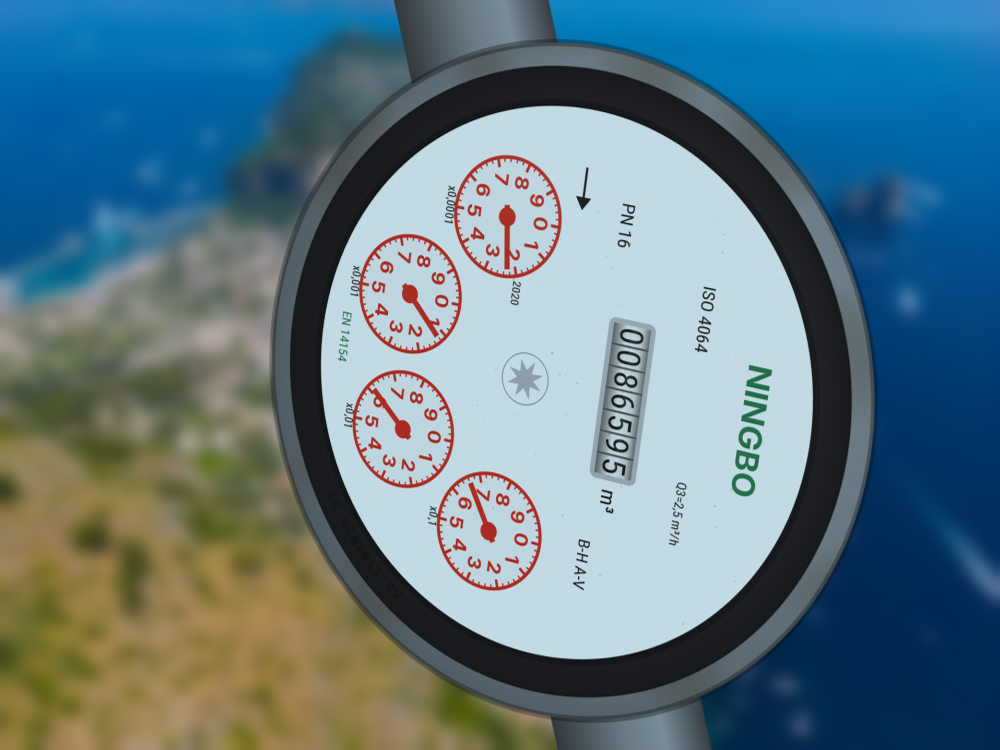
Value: 86595.6612 m³
